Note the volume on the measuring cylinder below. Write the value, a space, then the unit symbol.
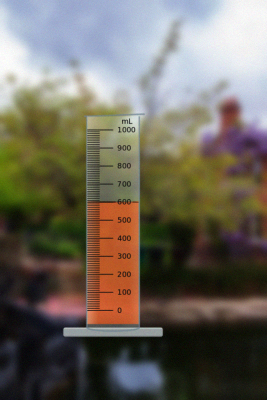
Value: 600 mL
